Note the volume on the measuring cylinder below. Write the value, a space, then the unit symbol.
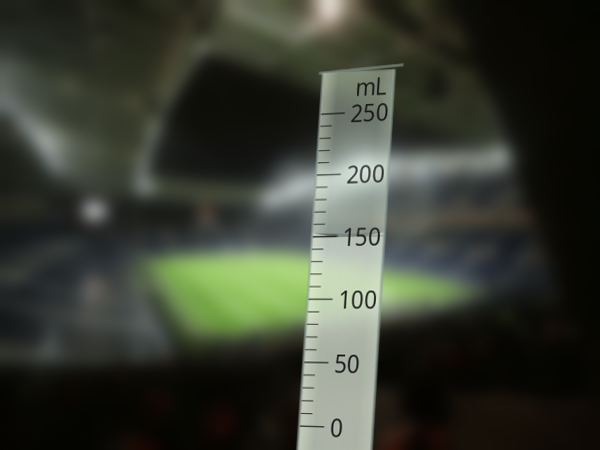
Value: 150 mL
